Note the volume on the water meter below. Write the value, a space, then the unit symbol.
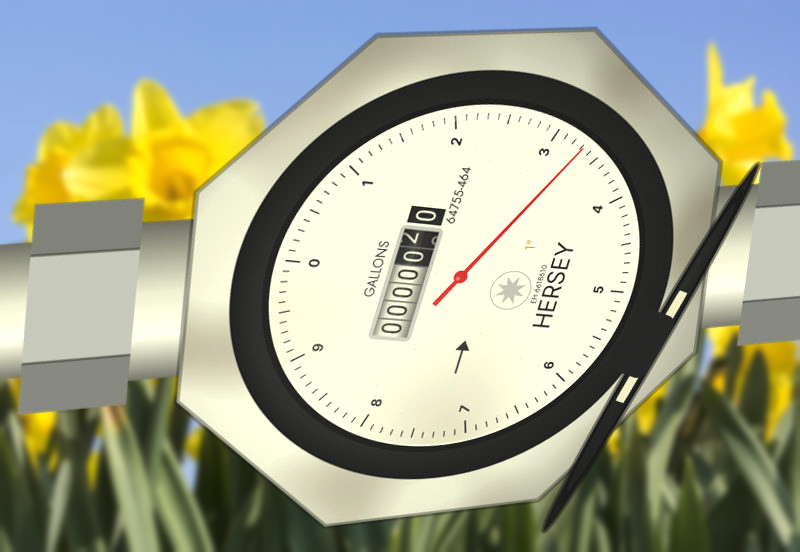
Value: 23.3 gal
